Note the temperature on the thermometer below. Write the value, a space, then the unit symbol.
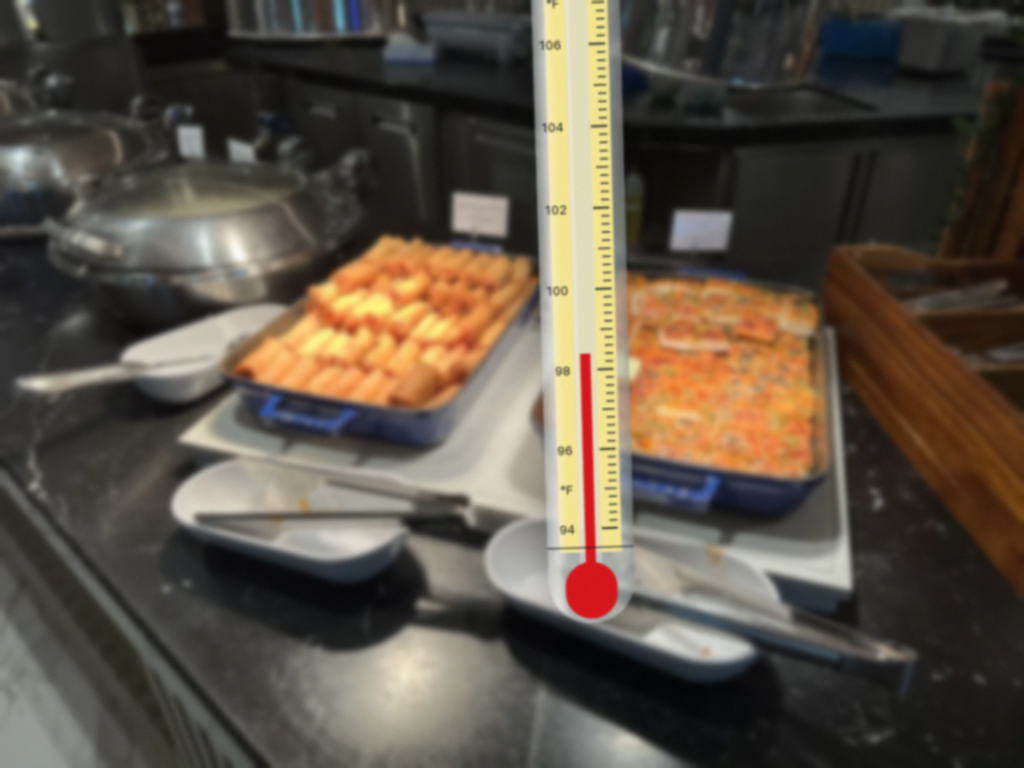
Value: 98.4 °F
